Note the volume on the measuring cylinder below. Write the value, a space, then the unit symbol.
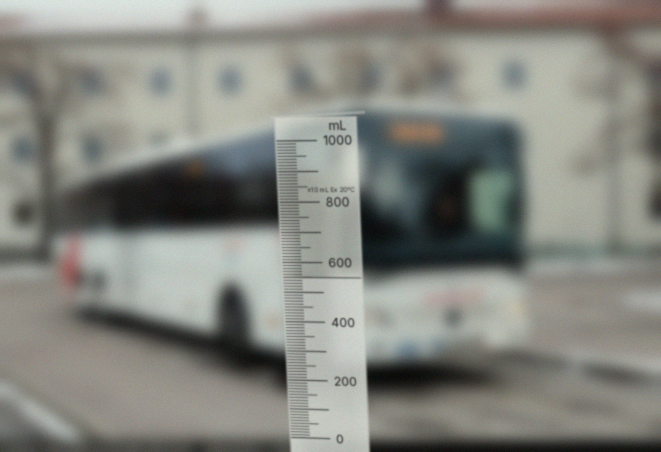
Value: 550 mL
